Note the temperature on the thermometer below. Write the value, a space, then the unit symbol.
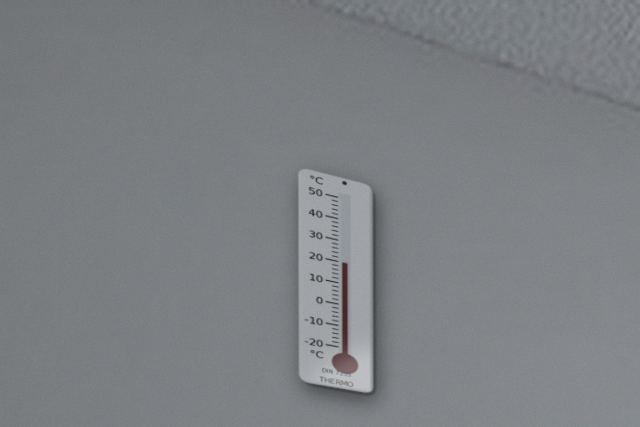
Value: 20 °C
